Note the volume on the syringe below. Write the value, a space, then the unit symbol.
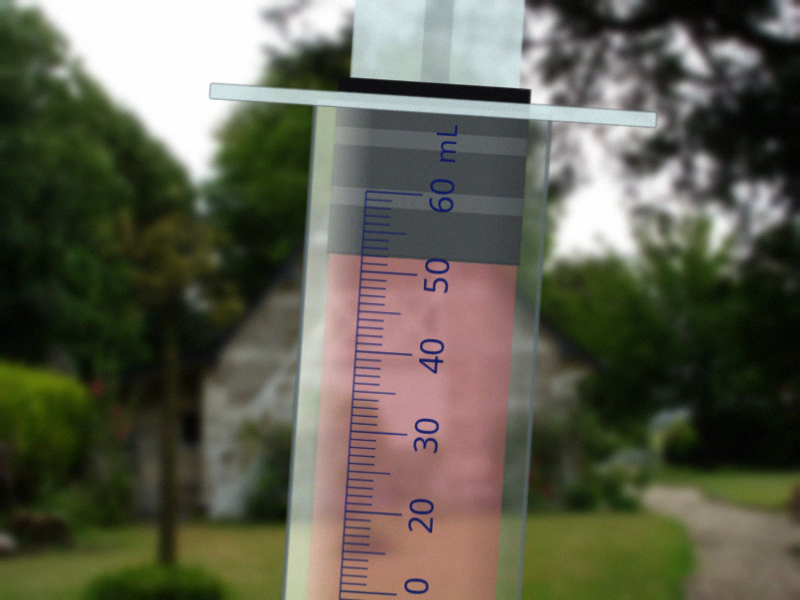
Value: 52 mL
